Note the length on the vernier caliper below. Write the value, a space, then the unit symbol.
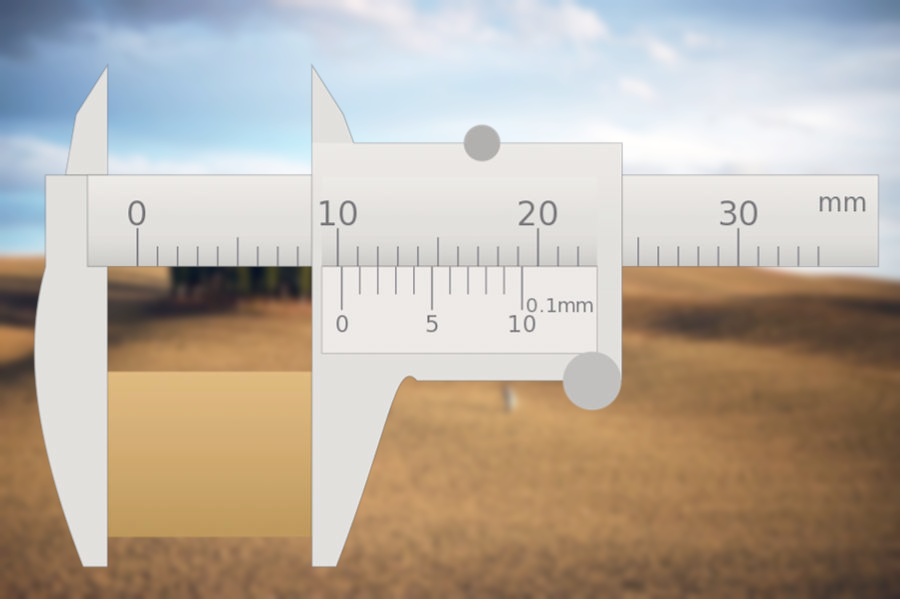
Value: 10.2 mm
